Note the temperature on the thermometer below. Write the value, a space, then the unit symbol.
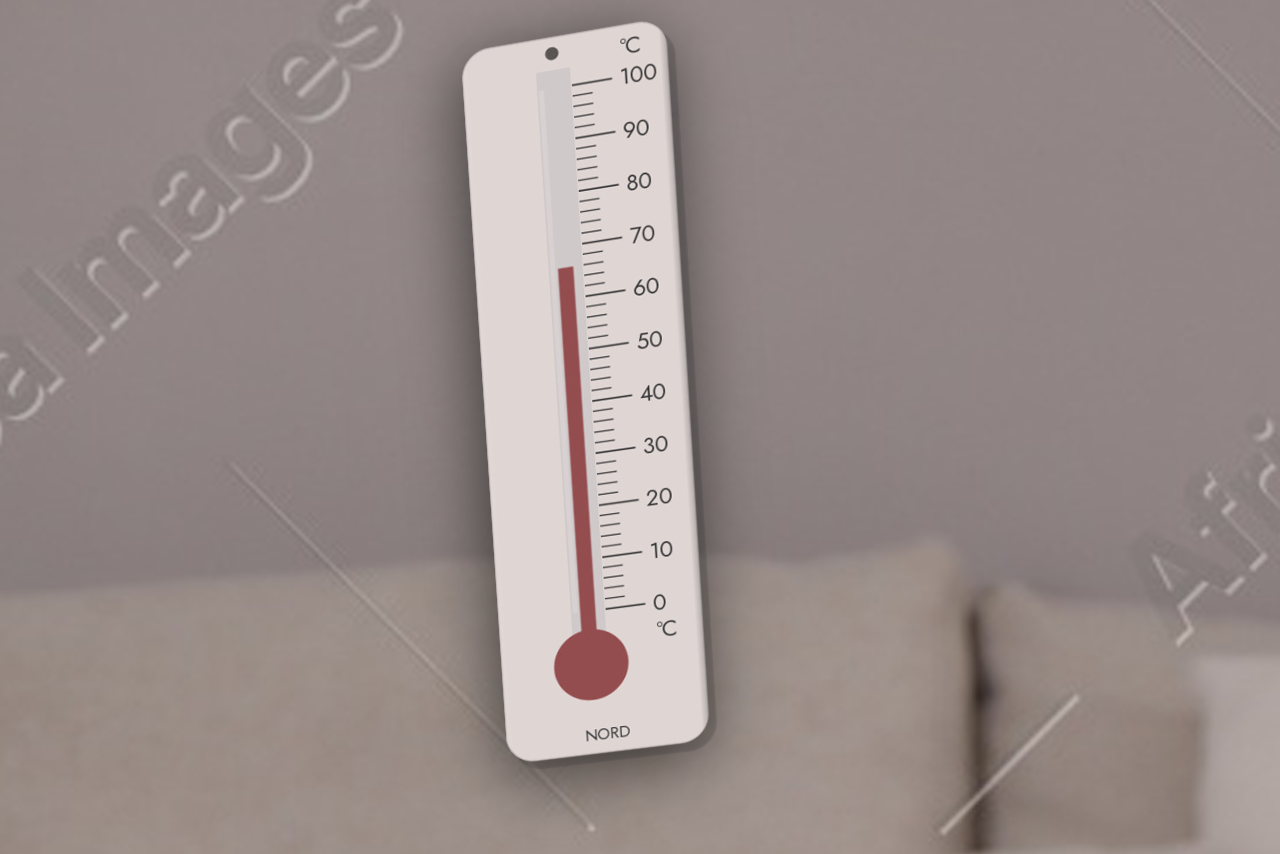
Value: 66 °C
